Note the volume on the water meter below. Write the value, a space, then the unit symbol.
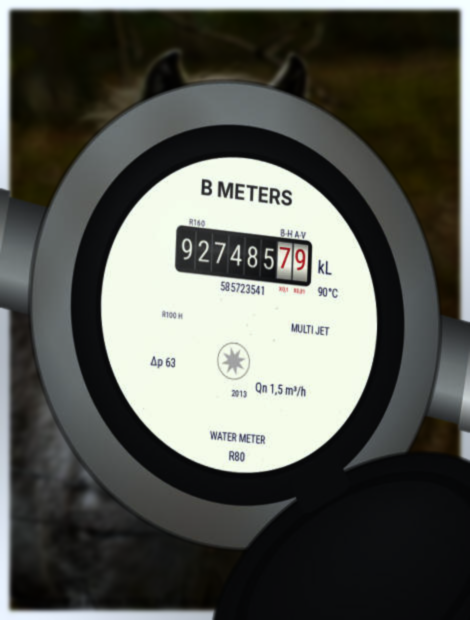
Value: 927485.79 kL
